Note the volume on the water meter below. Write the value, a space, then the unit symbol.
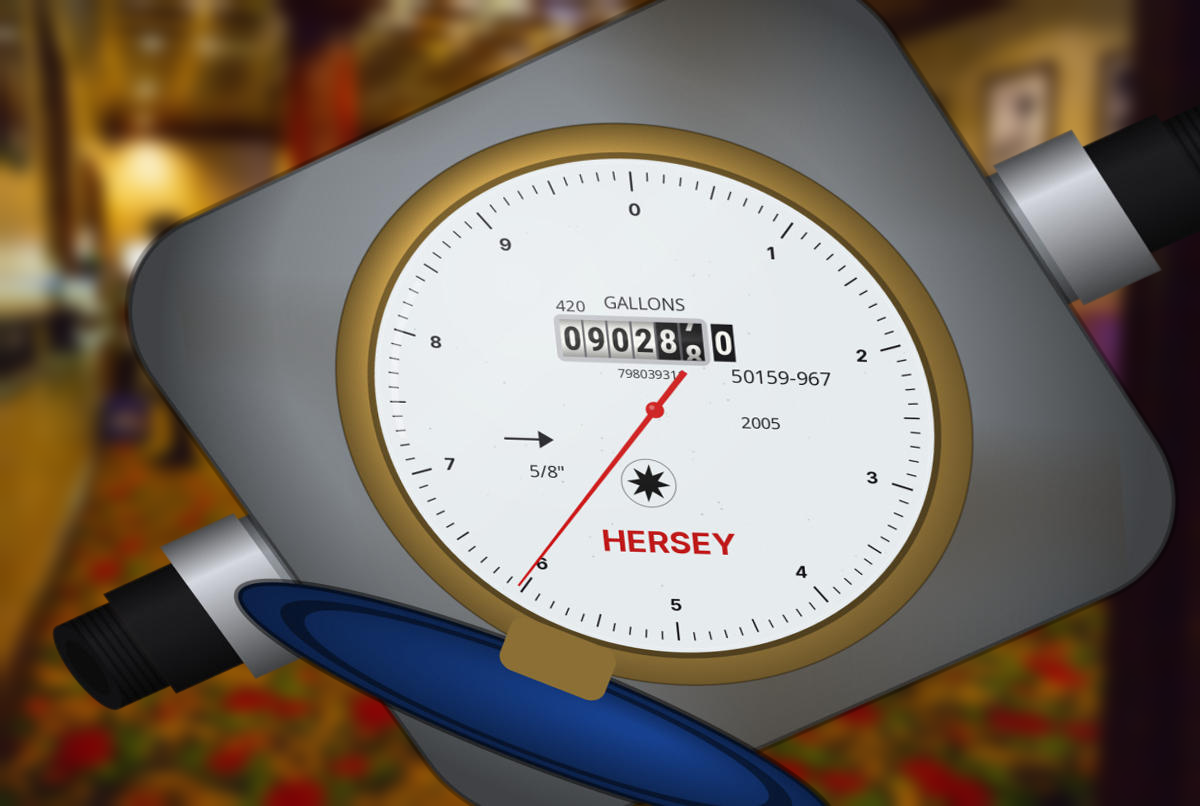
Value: 902876.0 gal
